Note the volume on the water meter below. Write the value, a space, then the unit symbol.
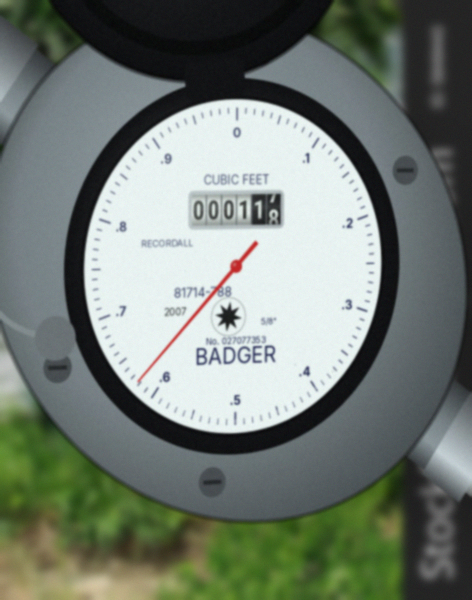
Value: 117.62 ft³
